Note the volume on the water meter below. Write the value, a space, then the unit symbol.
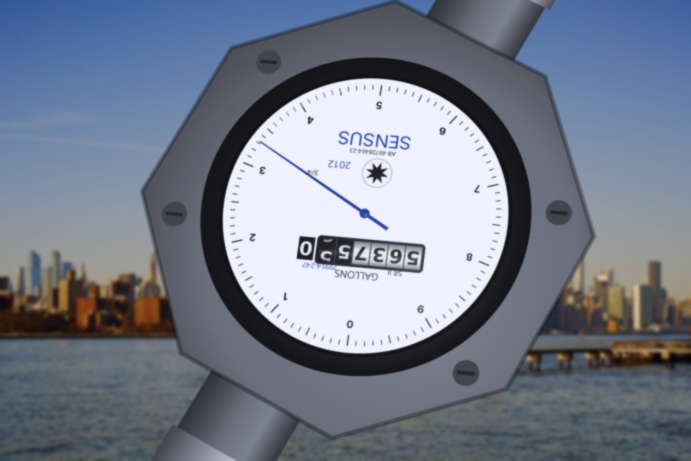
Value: 5637553.3 gal
